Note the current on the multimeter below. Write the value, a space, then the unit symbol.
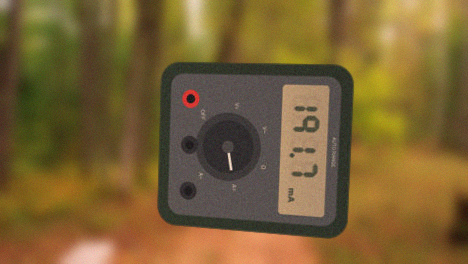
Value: 191.7 mA
